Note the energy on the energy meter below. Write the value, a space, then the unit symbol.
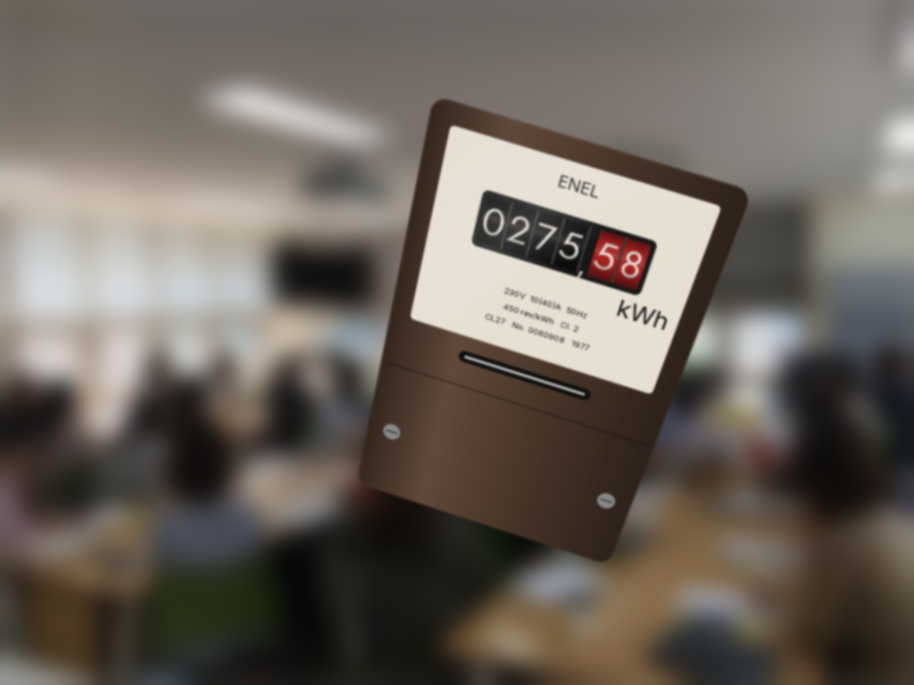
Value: 275.58 kWh
